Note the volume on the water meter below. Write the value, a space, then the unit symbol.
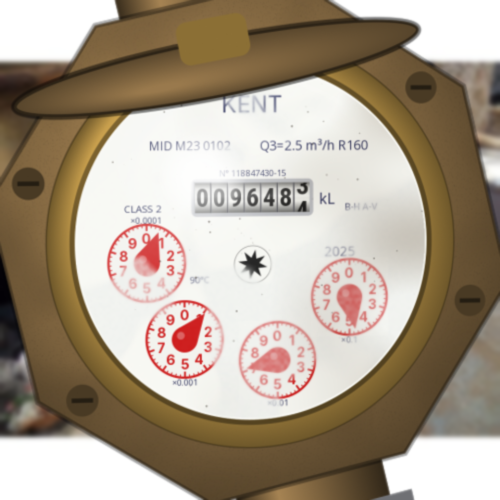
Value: 96483.4710 kL
